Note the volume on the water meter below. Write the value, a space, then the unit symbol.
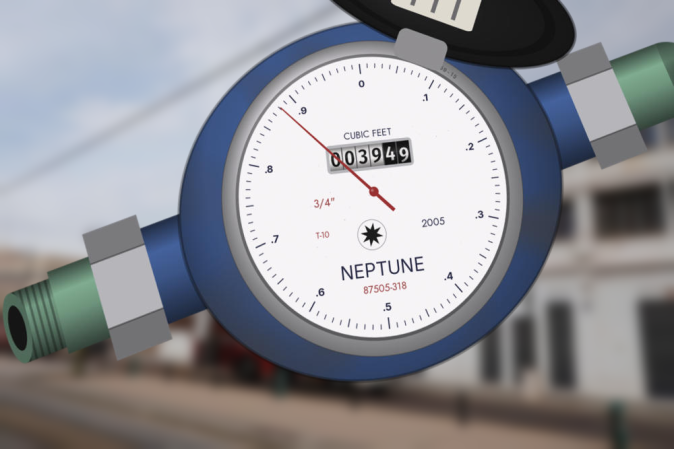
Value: 3948.88 ft³
